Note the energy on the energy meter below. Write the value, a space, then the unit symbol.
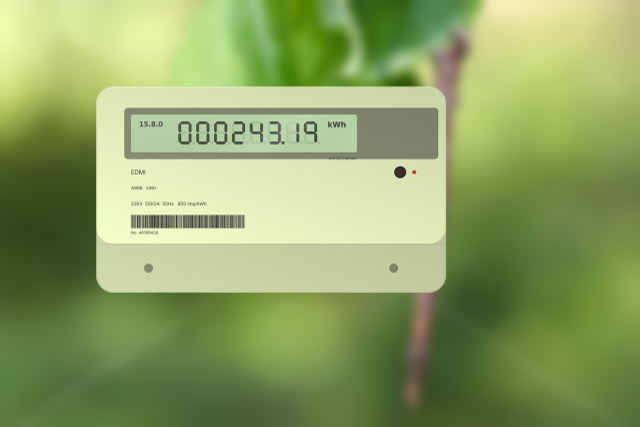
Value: 243.19 kWh
